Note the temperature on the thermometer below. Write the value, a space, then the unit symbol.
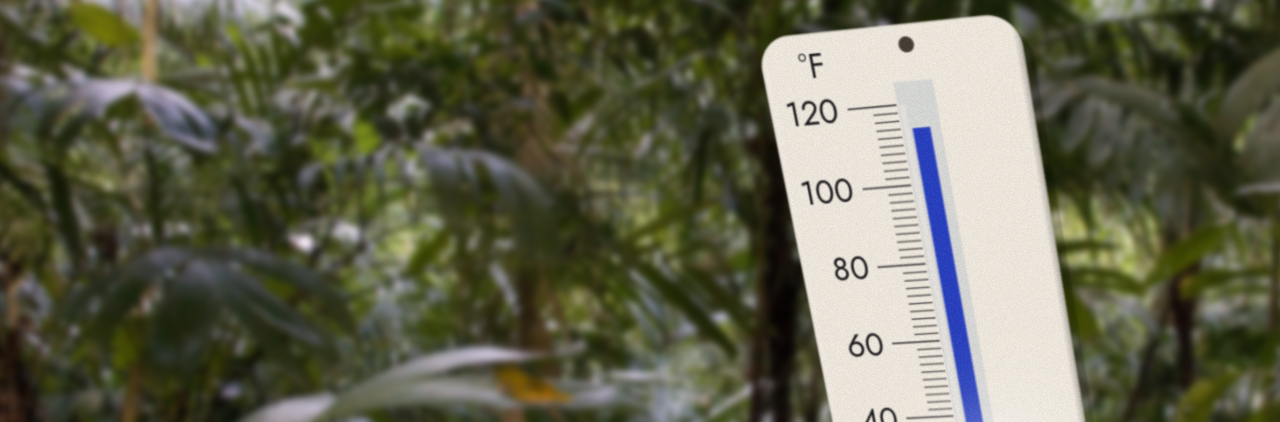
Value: 114 °F
